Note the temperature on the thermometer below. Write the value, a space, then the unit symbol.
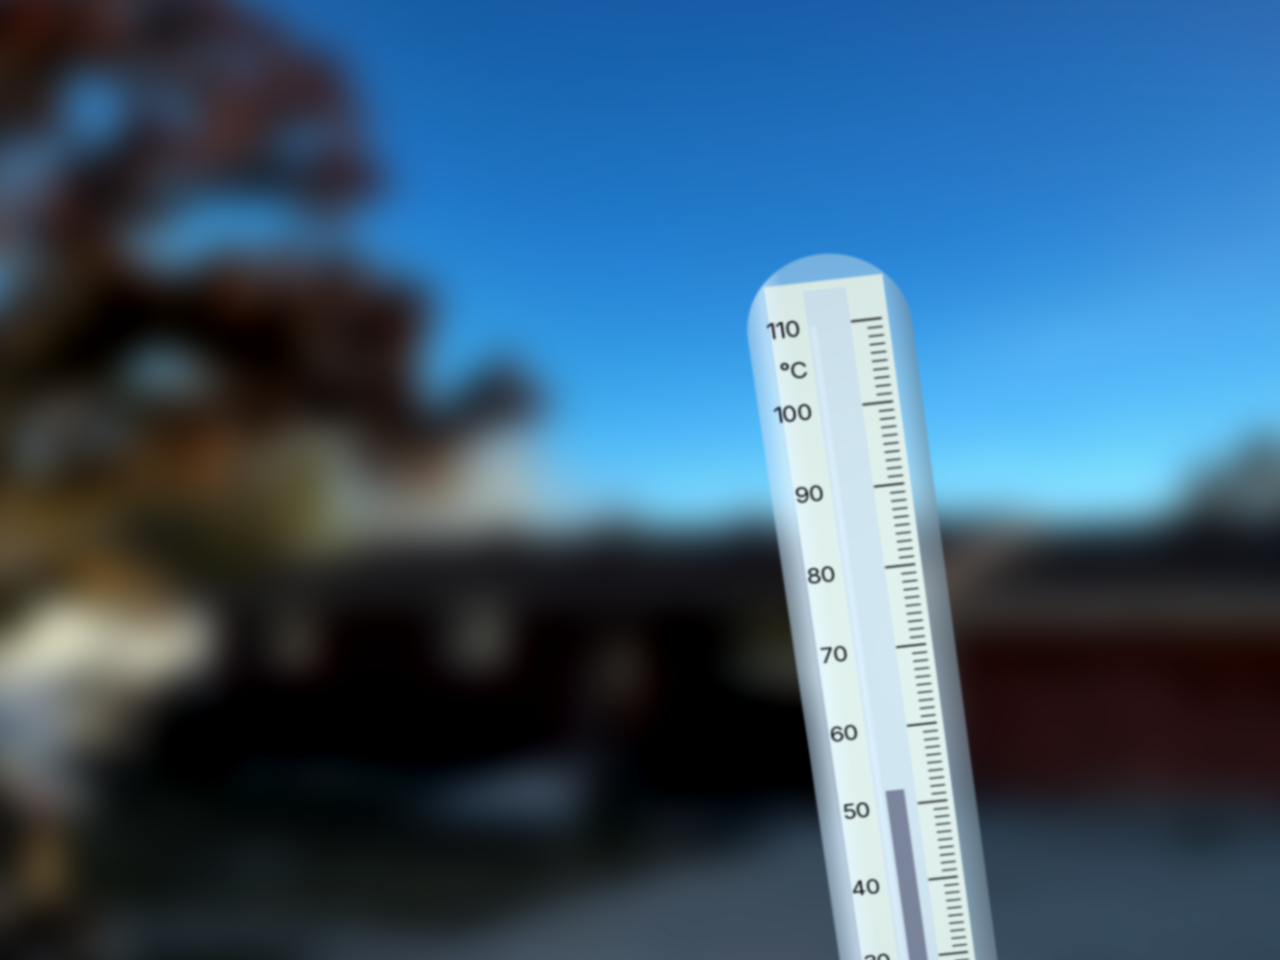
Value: 52 °C
